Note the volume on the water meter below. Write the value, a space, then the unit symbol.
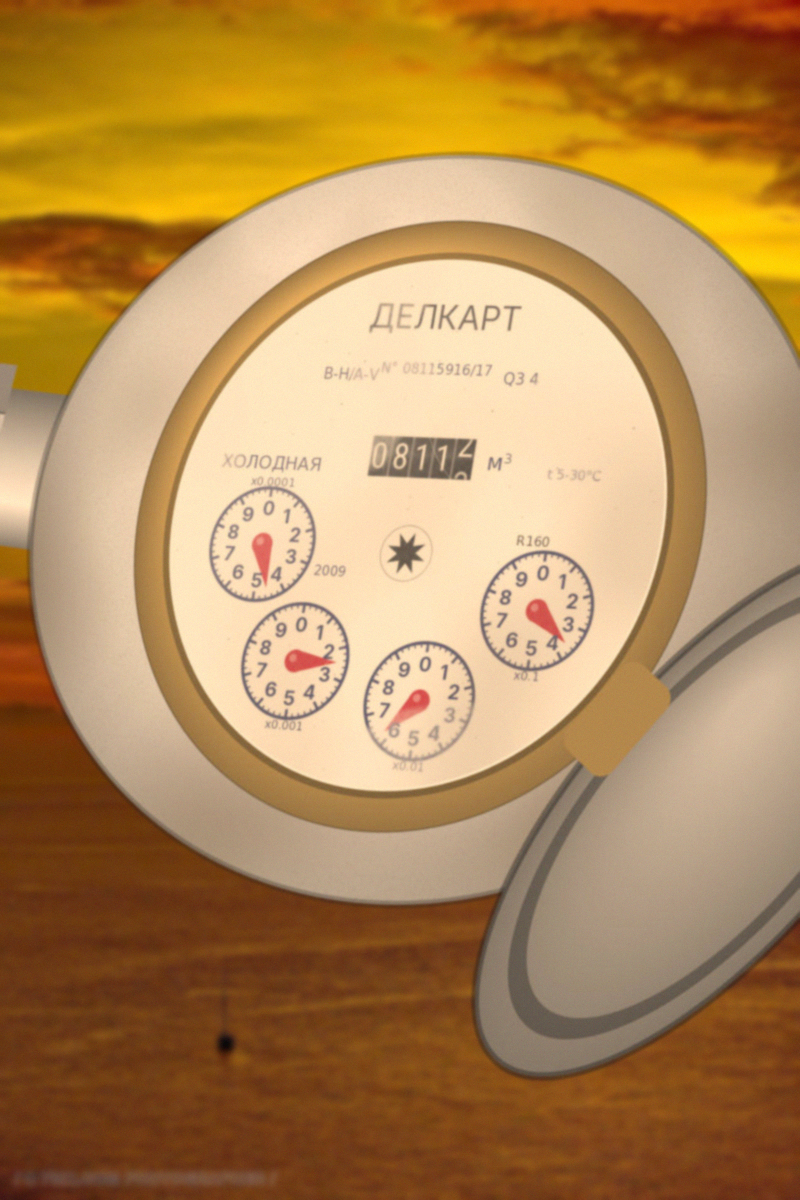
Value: 8112.3624 m³
